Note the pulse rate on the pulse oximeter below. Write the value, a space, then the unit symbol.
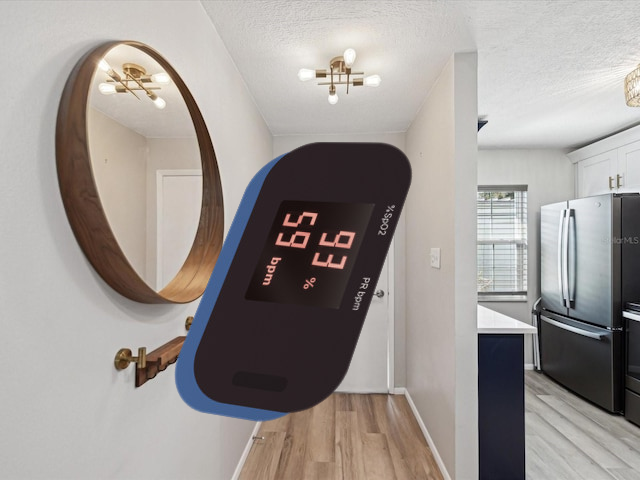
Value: 59 bpm
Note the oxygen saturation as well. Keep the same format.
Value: 93 %
